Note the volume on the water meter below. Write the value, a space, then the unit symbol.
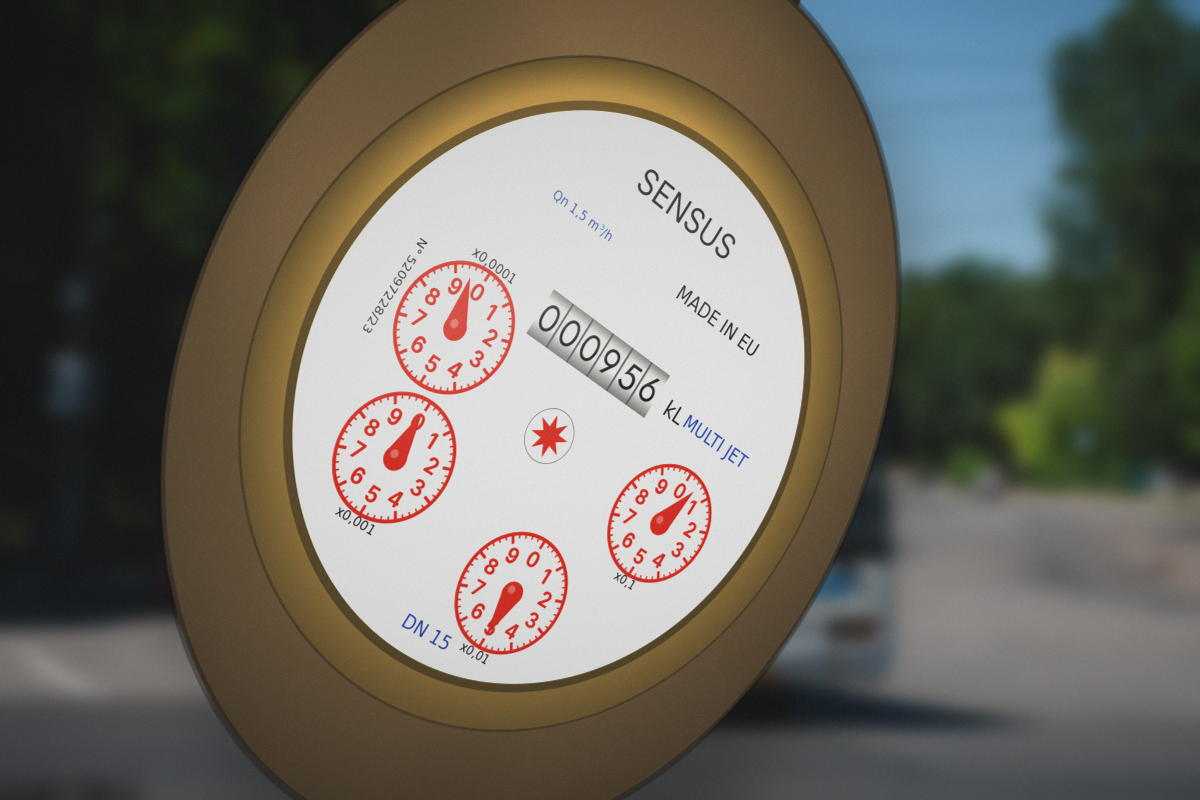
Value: 956.0499 kL
